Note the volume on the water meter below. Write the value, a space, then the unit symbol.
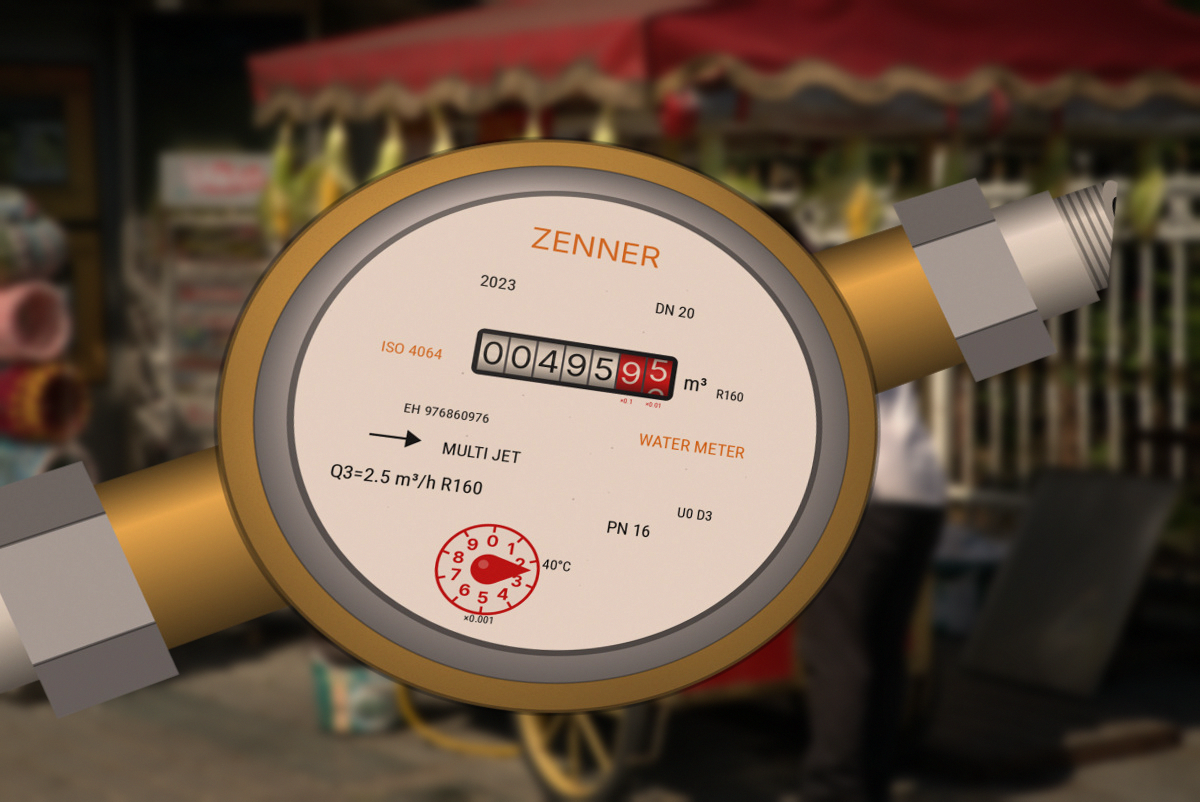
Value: 495.952 m³
